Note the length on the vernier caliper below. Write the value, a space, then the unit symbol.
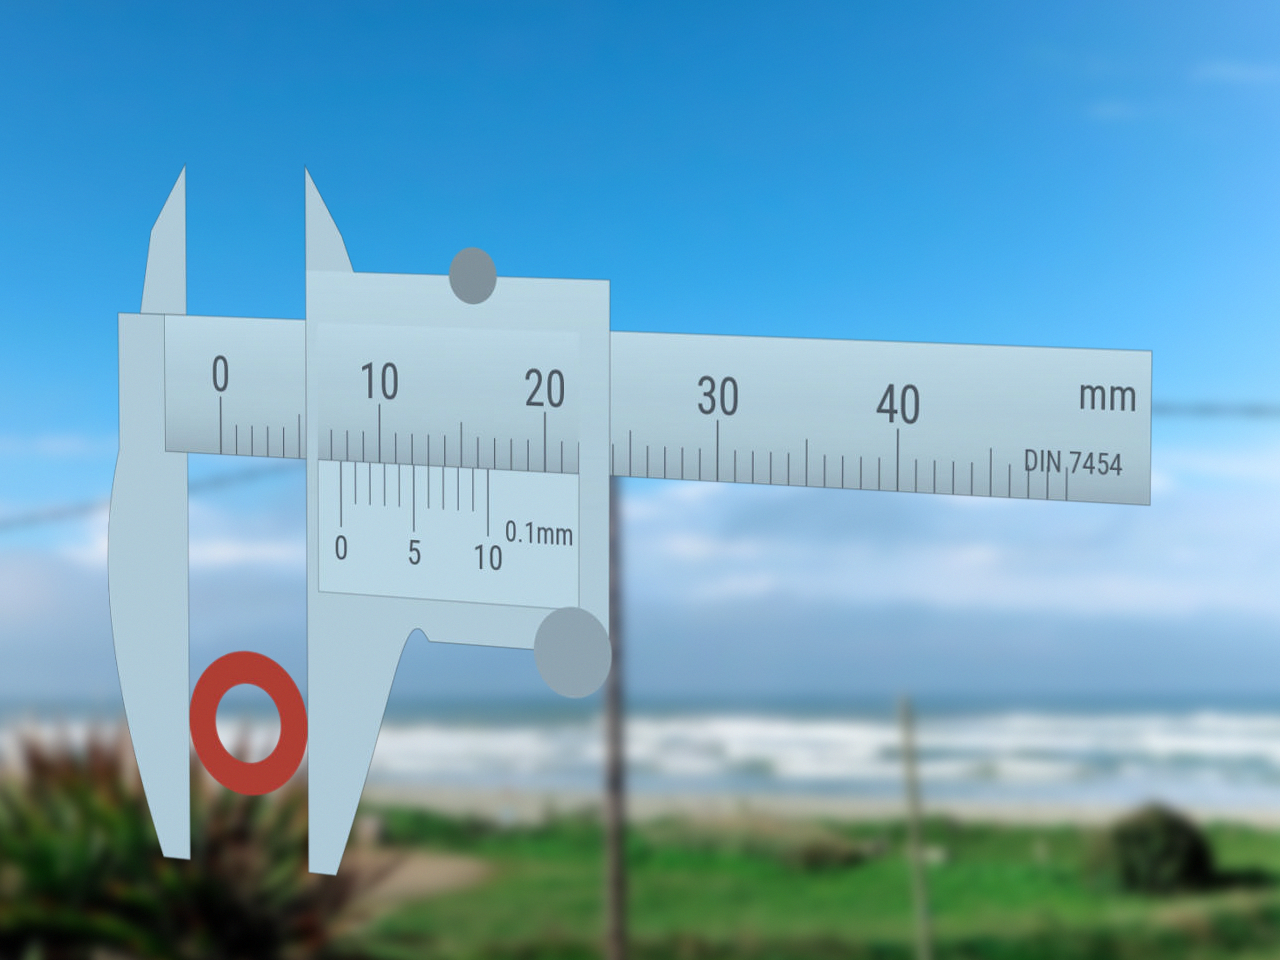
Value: 7.6 mm
